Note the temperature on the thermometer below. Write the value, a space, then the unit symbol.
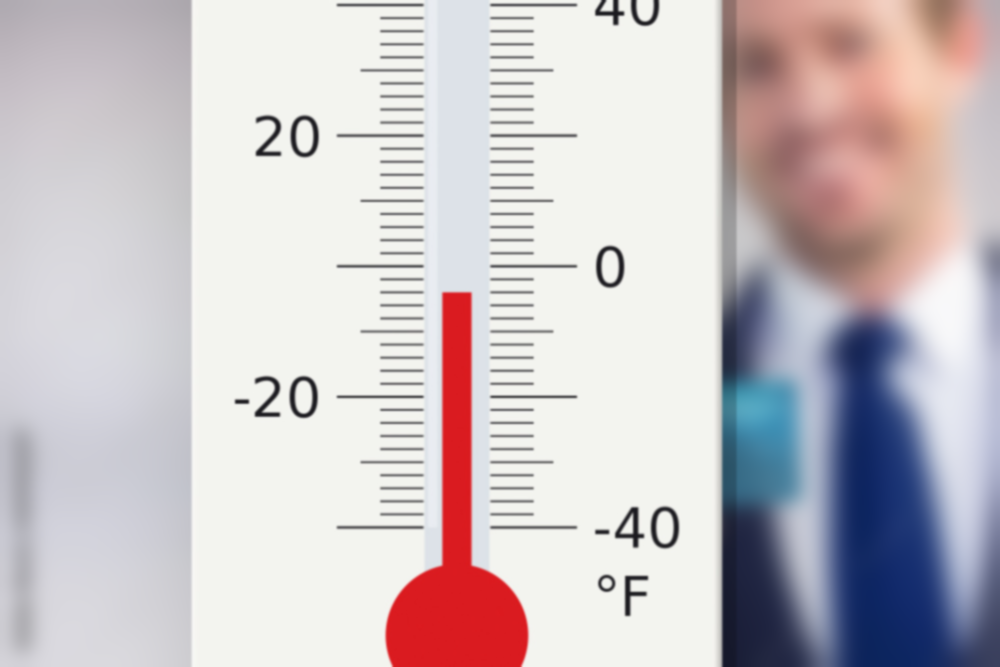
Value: -4 °F
